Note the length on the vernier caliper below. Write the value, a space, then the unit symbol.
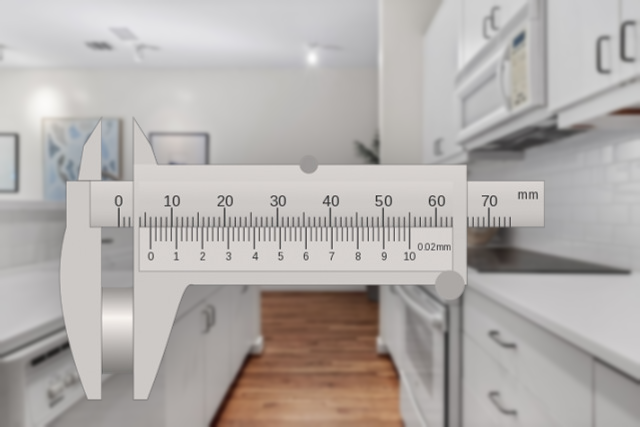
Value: 6.0 mm
